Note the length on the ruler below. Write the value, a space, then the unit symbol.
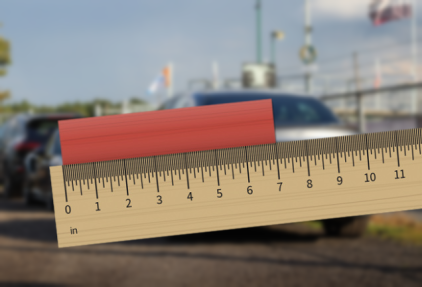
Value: 7 in
